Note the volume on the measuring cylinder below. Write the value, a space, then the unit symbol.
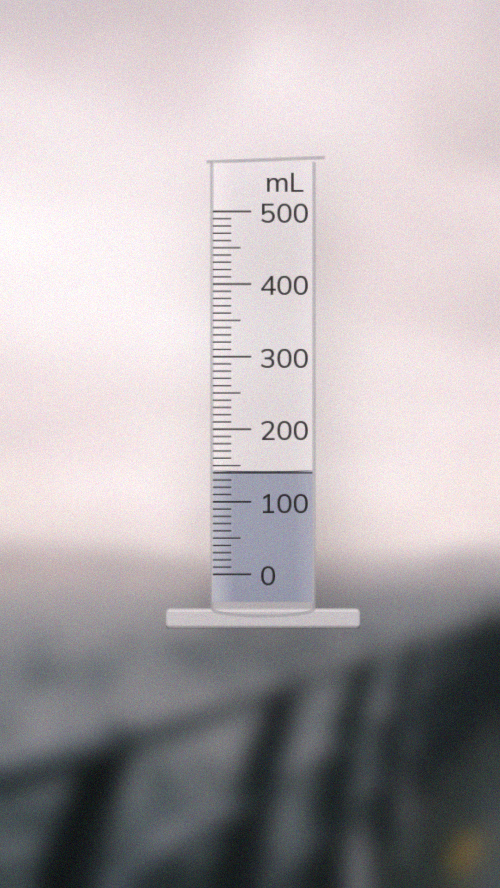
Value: 140 mL
